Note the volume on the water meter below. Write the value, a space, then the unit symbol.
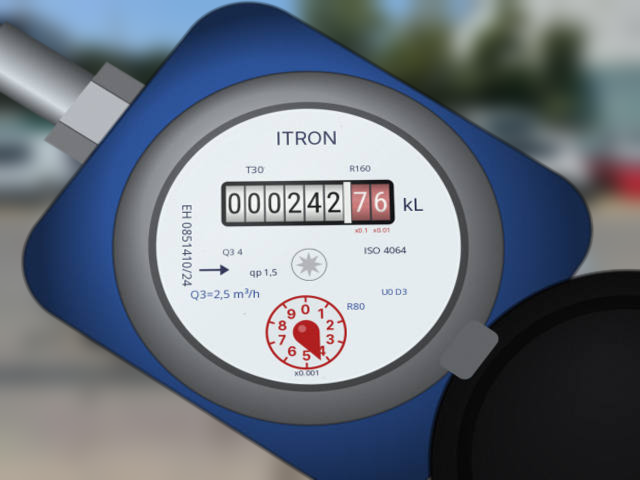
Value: 242.764 kL
